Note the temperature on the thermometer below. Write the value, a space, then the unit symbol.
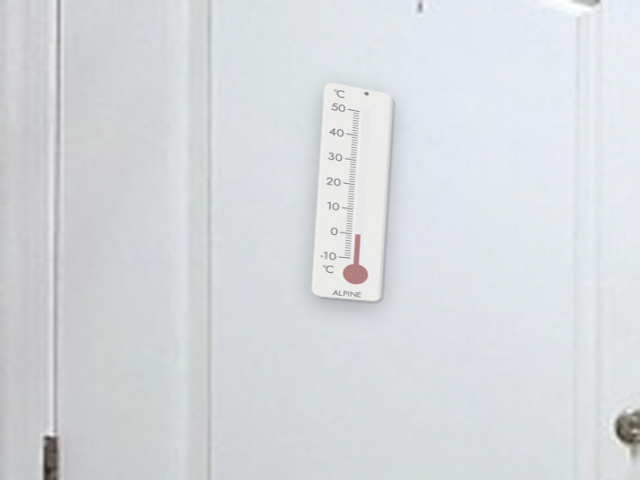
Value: 0 °C
